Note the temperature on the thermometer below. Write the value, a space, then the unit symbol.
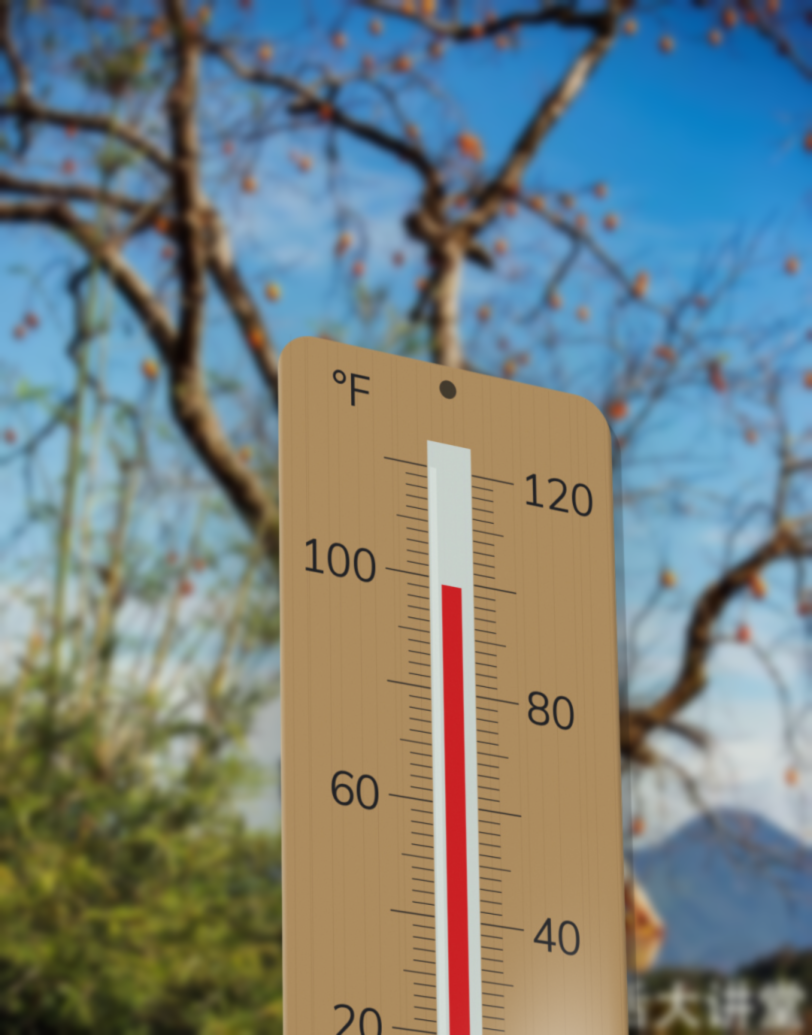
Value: 99 °F
